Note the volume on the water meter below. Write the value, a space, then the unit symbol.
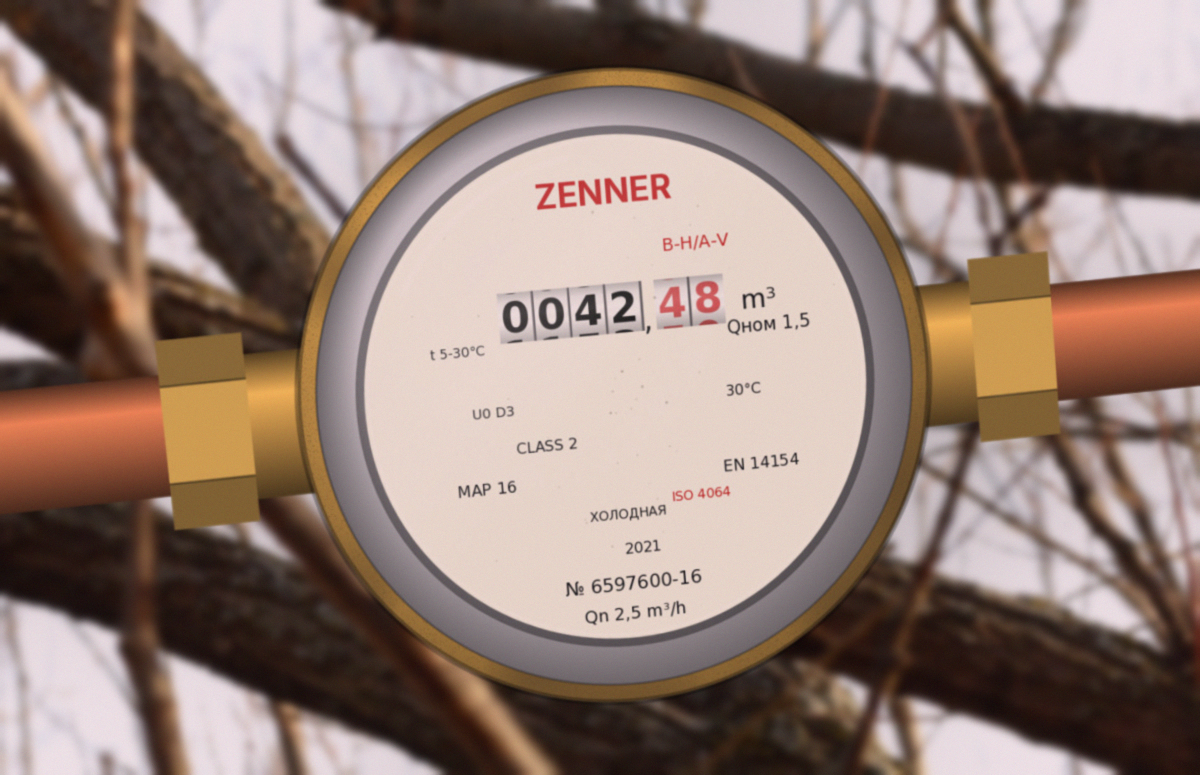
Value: 42.48 m³
